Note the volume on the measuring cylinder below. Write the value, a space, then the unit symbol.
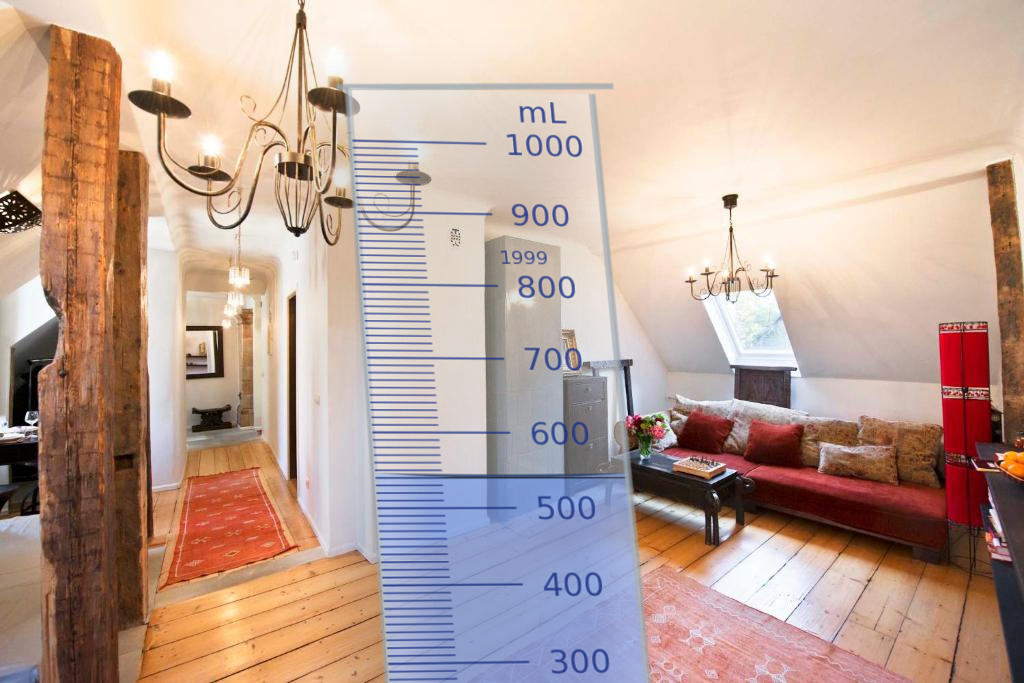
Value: 540 mL
